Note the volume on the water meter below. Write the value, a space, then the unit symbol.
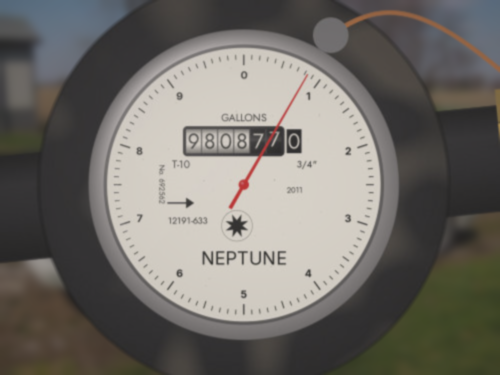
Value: 9808770.8 gal
